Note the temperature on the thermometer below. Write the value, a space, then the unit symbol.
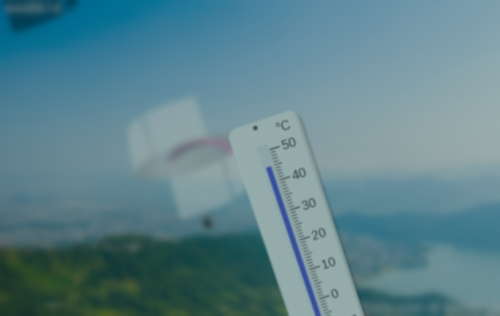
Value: 45 °C
